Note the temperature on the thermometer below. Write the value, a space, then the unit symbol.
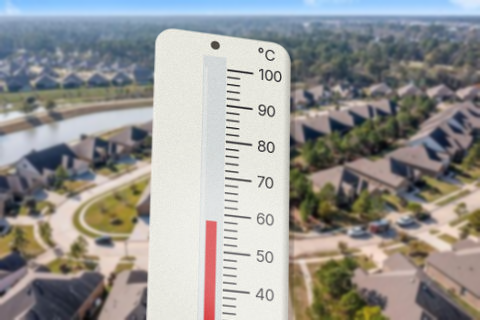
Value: 58 °C
